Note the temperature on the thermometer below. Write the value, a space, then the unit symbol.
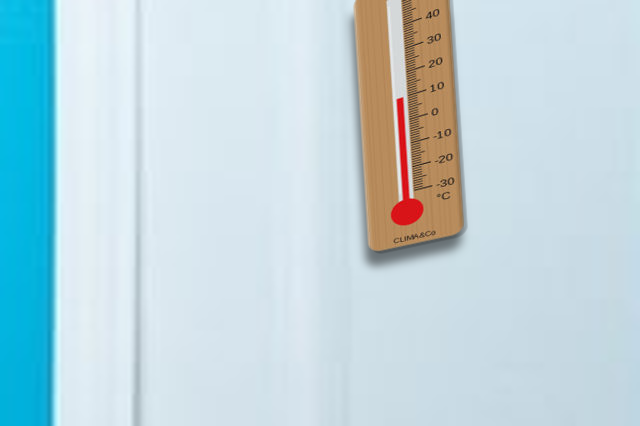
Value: 10 °C
